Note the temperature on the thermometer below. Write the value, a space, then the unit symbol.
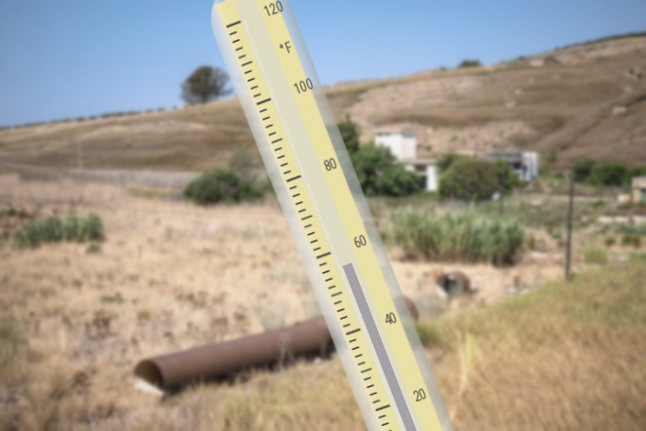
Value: 56 °F
